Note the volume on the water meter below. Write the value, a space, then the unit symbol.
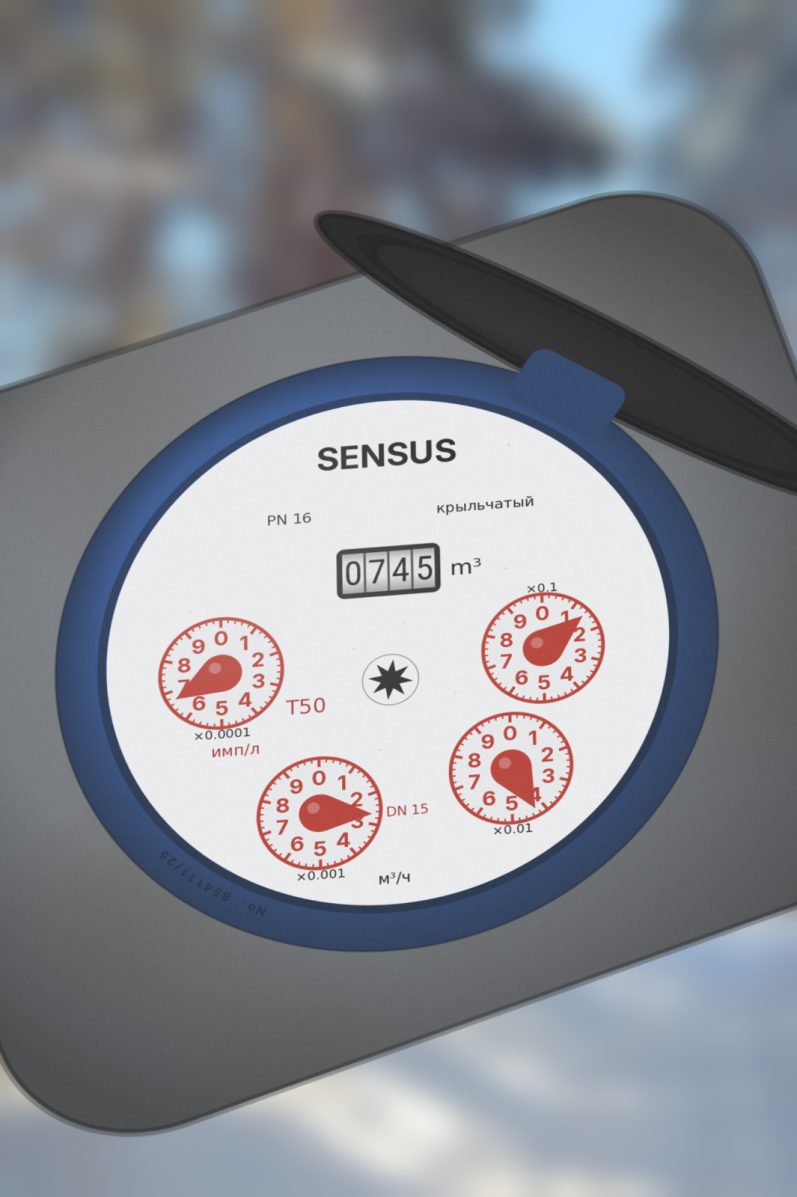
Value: 745.1426 m³
